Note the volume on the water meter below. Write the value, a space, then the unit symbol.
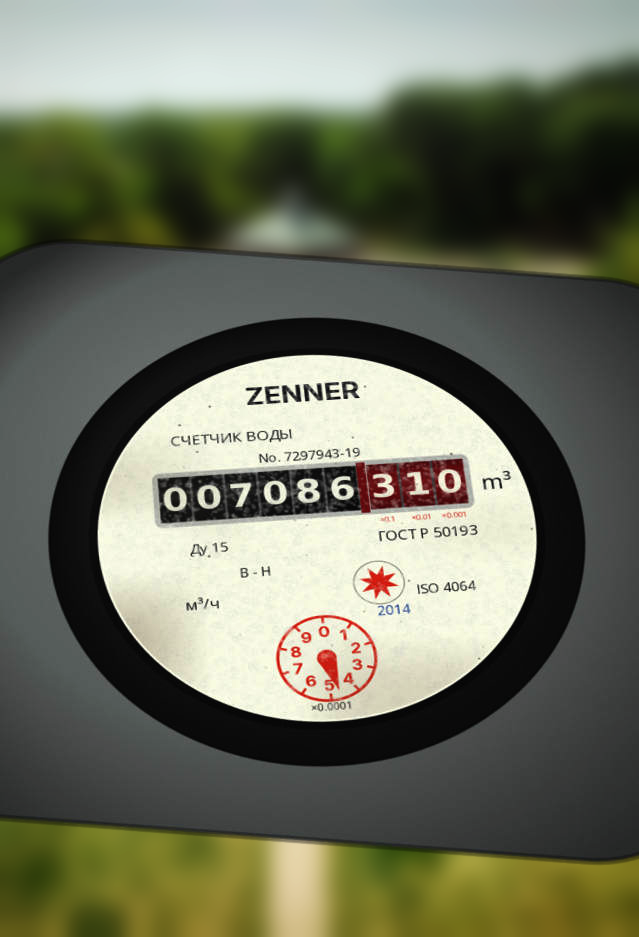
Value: 7086.3104 m³
